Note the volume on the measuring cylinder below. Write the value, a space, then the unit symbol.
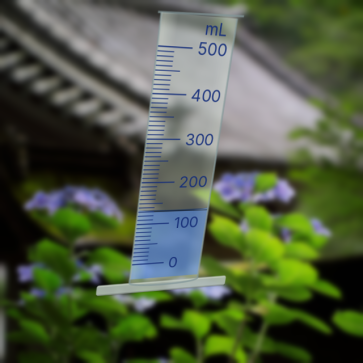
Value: 130 mL
